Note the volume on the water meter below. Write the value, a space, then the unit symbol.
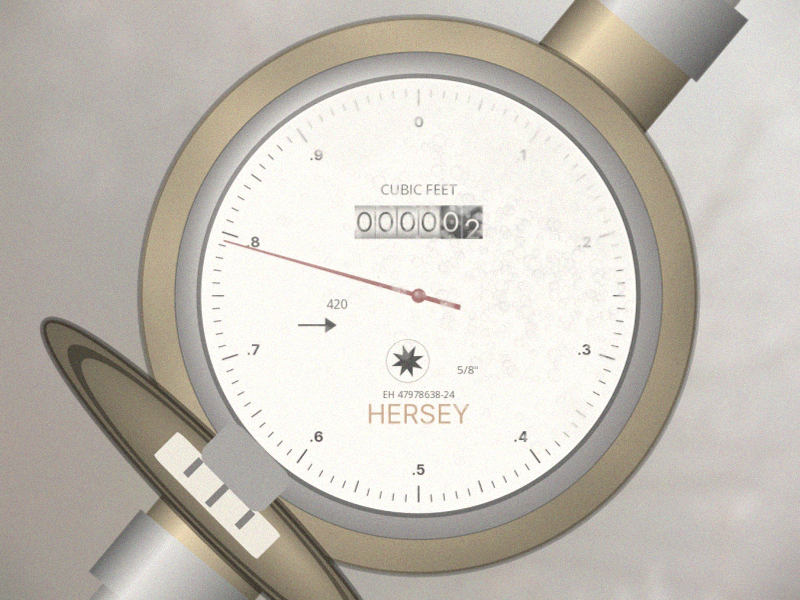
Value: 1.79 ft³
